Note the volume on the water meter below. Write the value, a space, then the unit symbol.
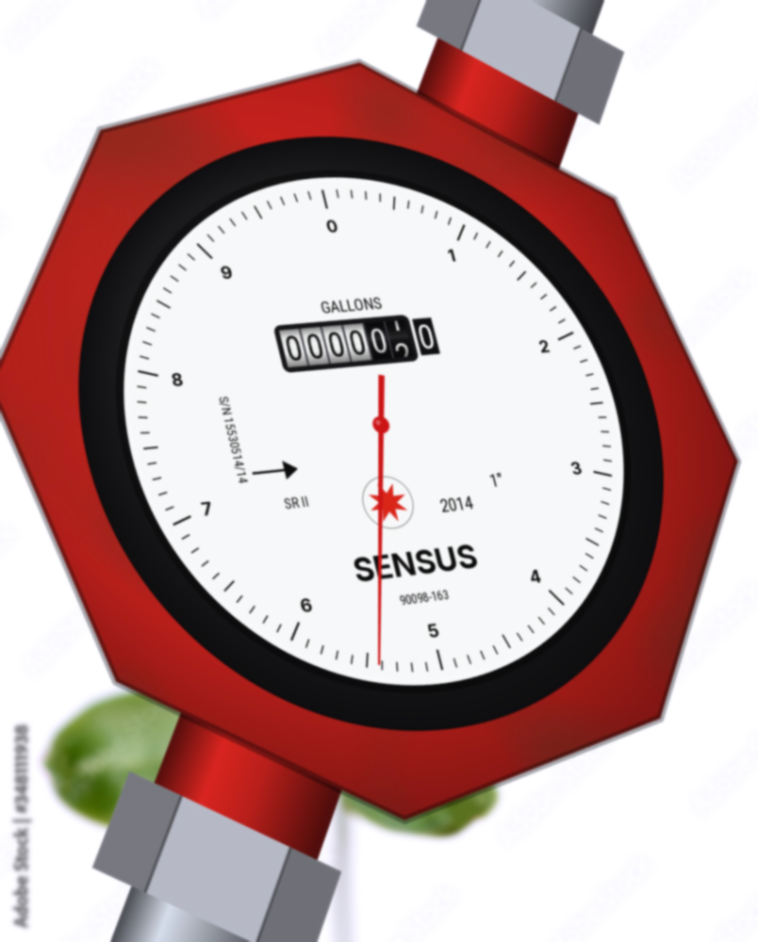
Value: 15.4 gal
